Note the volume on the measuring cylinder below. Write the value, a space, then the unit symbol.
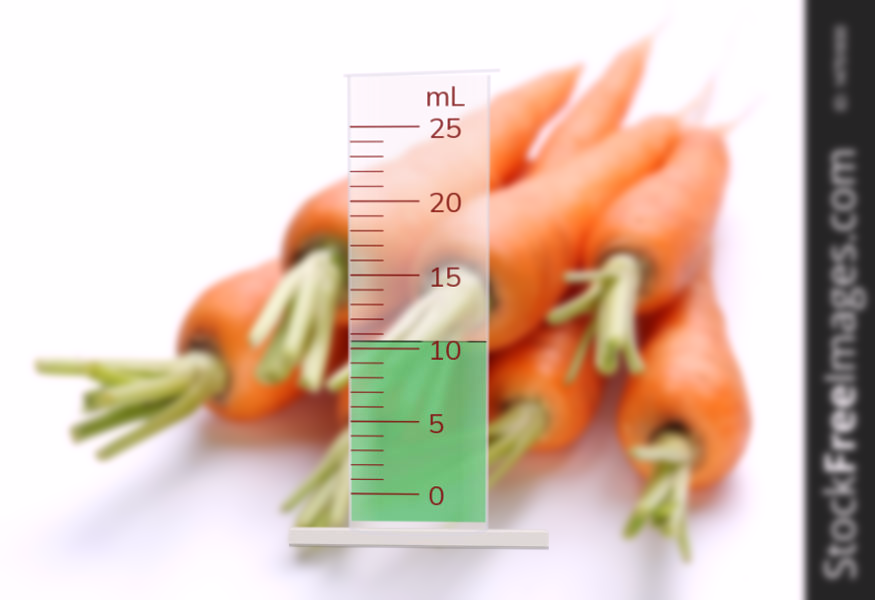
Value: 10.5 mL
